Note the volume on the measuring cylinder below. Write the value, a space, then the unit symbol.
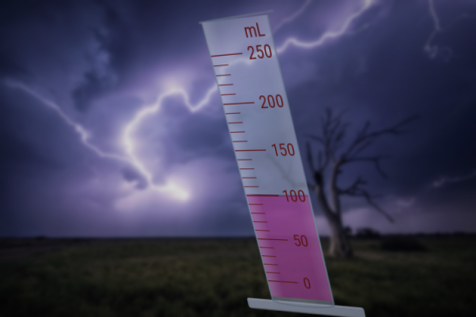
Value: 100 mL
